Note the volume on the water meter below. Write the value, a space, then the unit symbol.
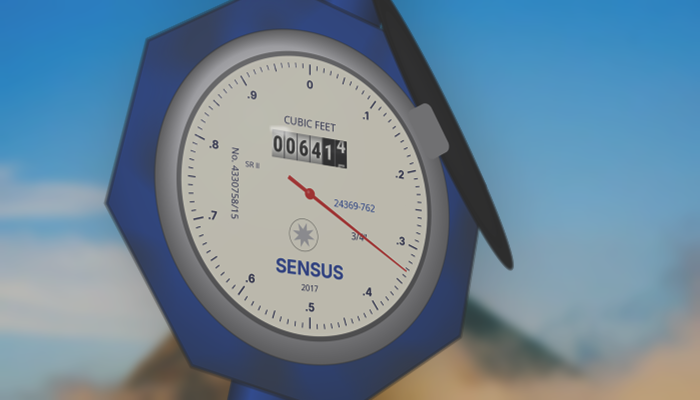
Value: 6414.33 ft³
